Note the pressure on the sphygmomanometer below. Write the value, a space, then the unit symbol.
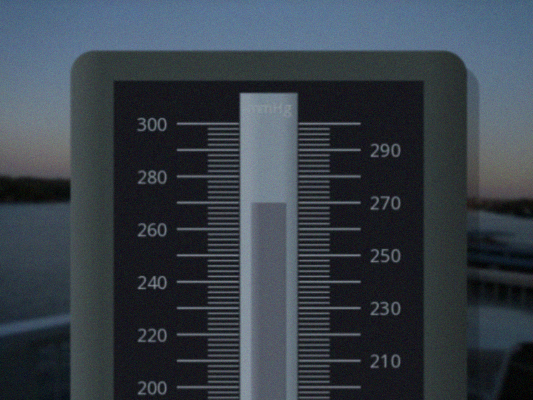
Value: 270 mmHg
